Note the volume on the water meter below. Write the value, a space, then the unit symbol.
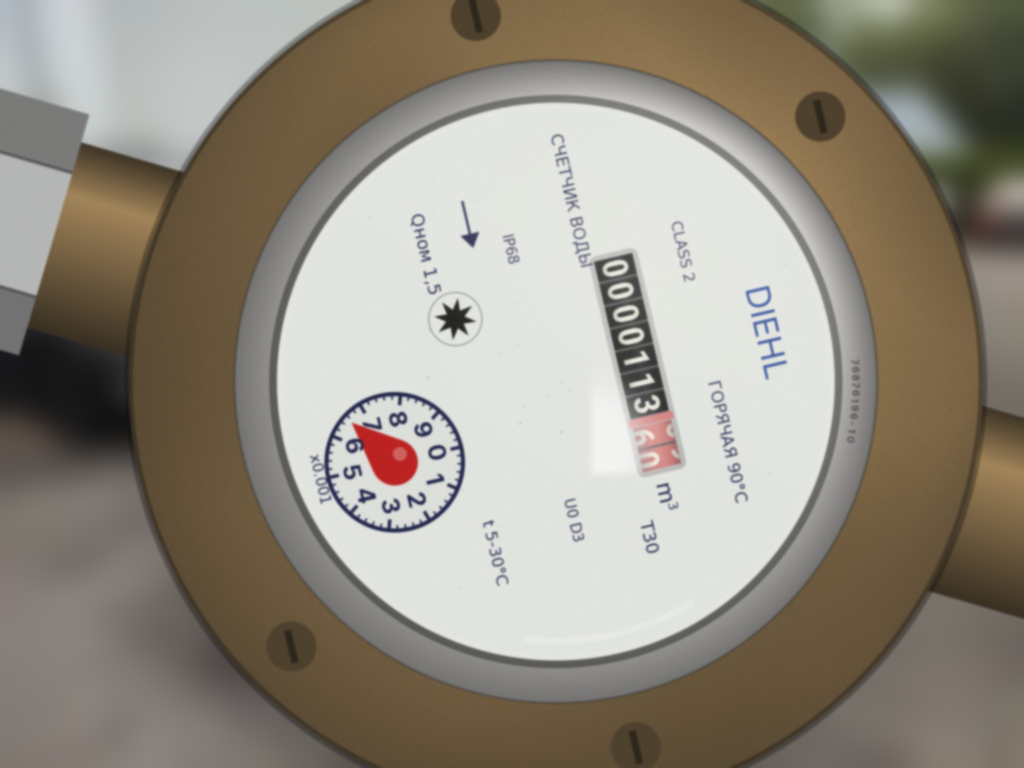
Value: 113.596 m³
